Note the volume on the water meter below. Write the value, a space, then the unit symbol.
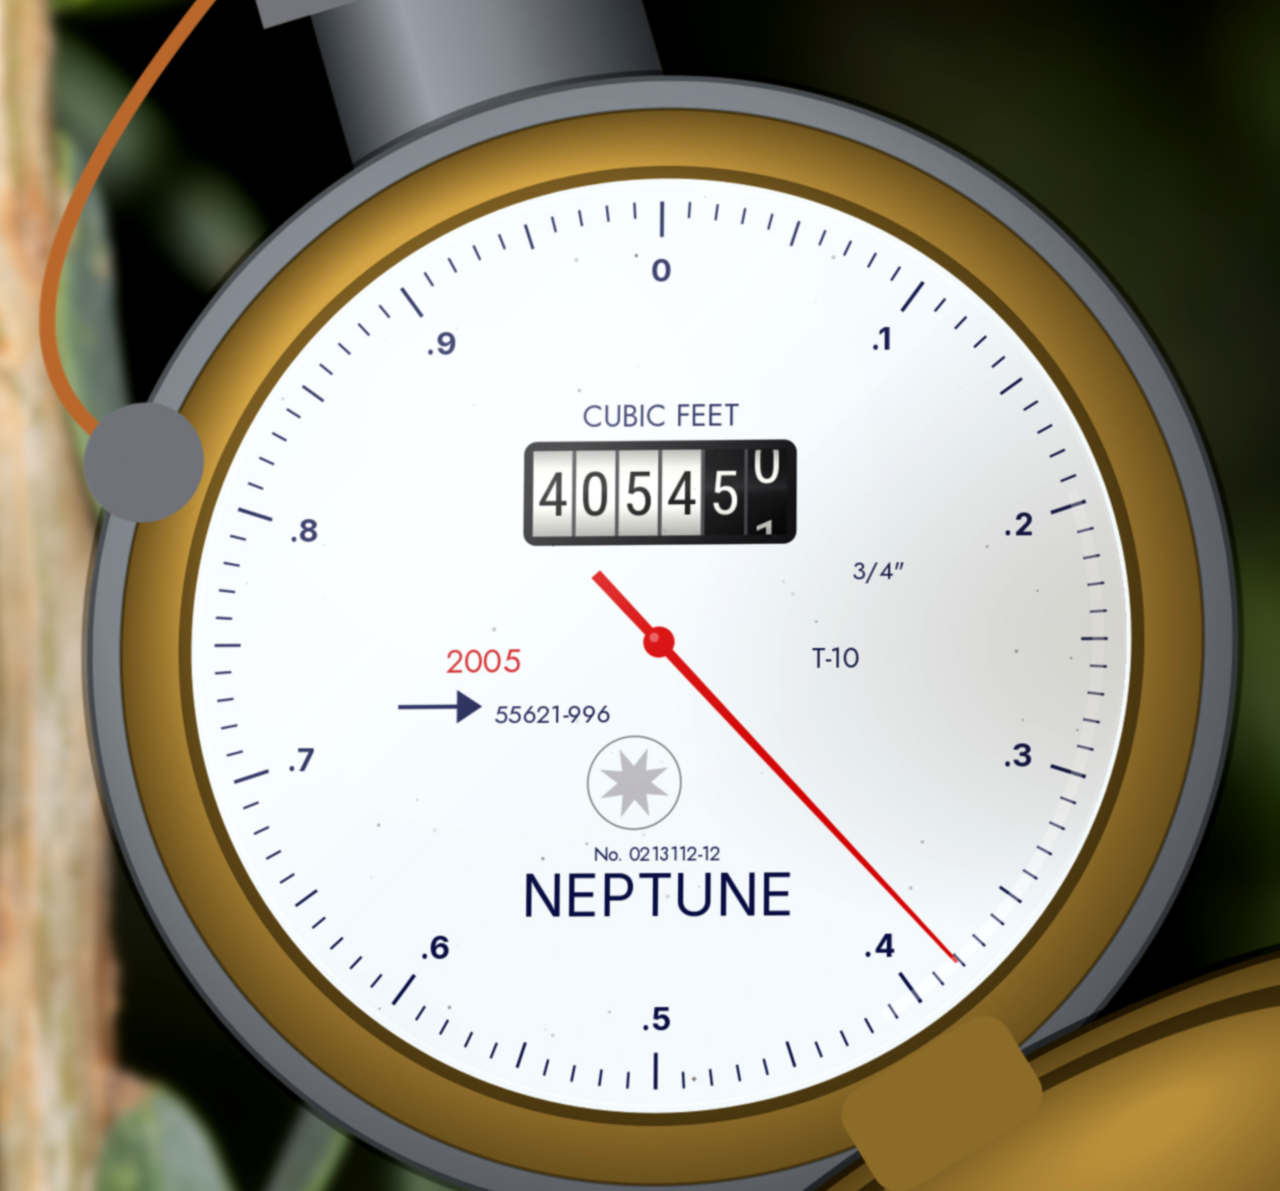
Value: 405450.38 ft³
